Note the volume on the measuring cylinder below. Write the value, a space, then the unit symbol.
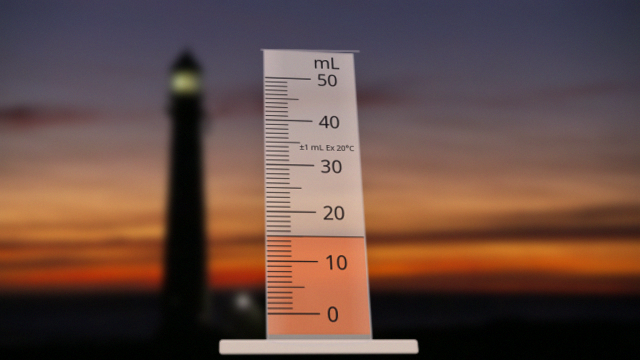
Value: 15 mL
